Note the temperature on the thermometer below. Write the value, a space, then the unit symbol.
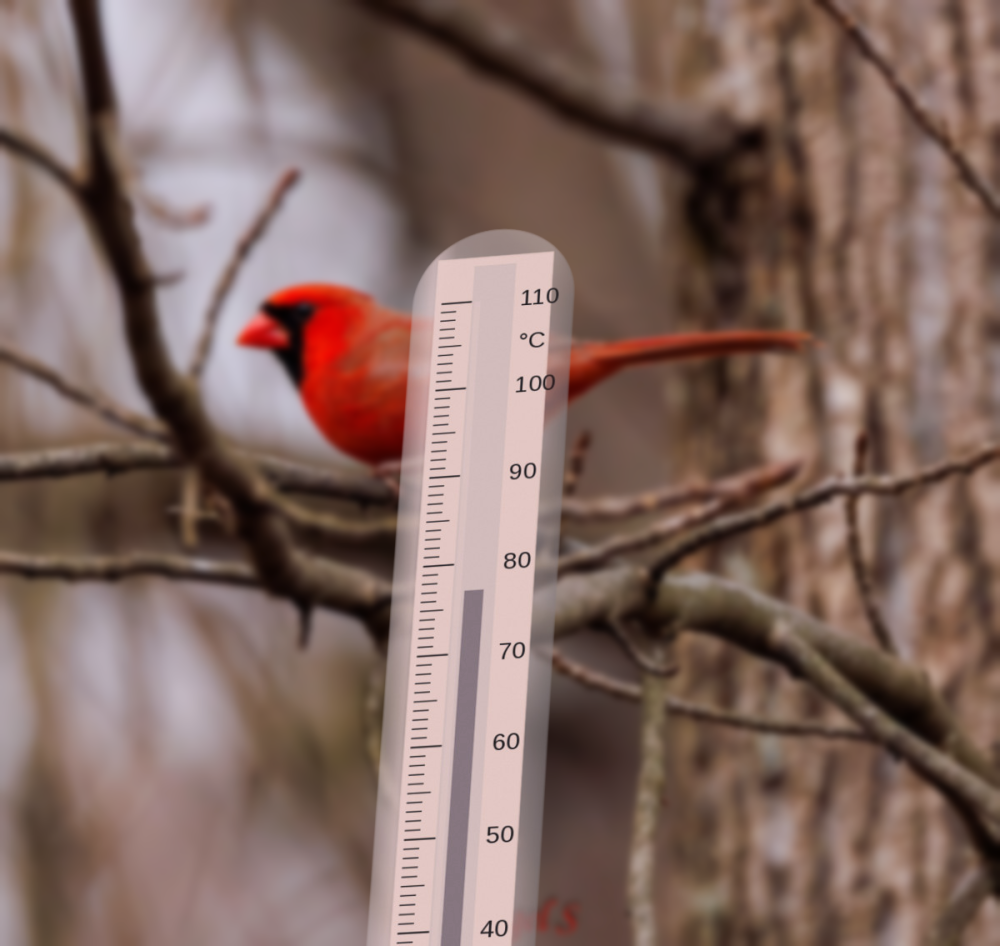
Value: 77 °C
